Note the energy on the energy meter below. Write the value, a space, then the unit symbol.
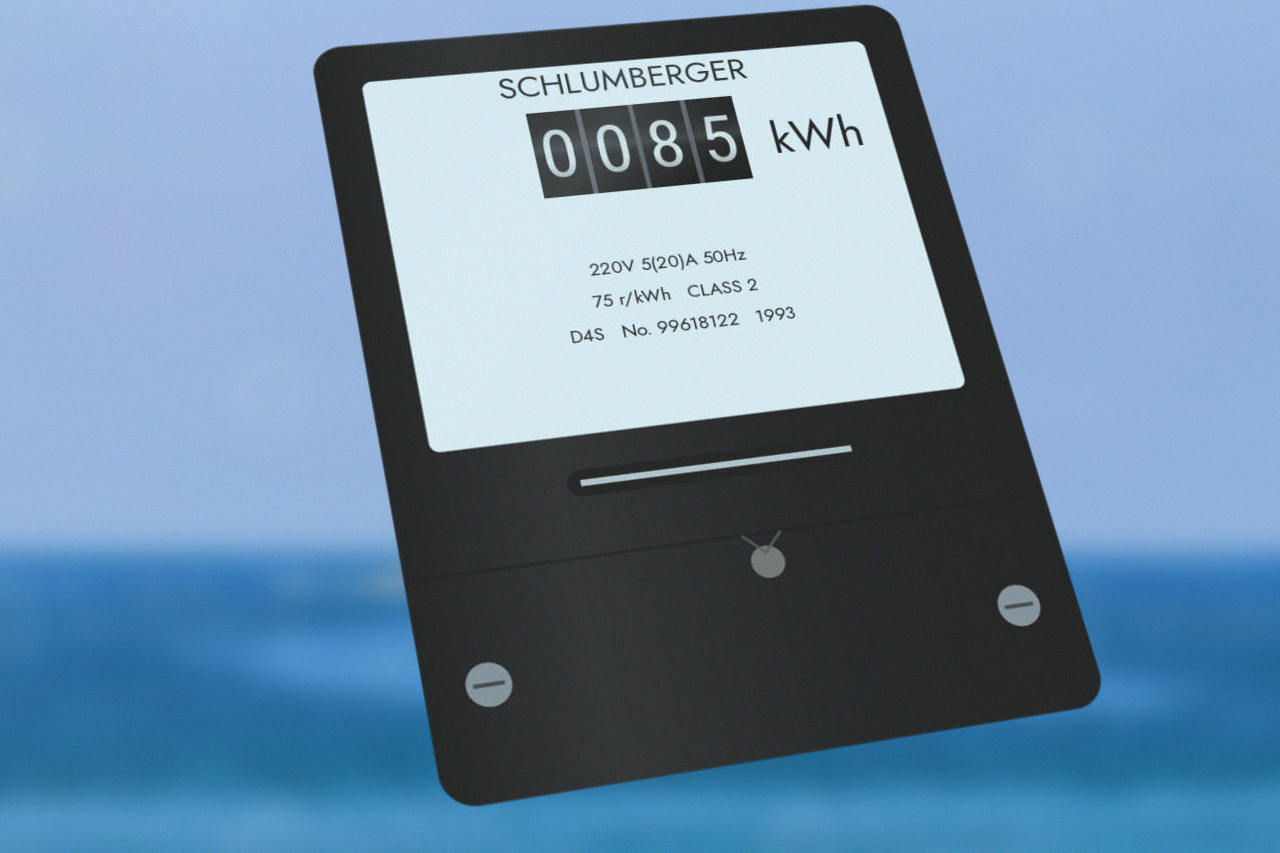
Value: 85 kWh
